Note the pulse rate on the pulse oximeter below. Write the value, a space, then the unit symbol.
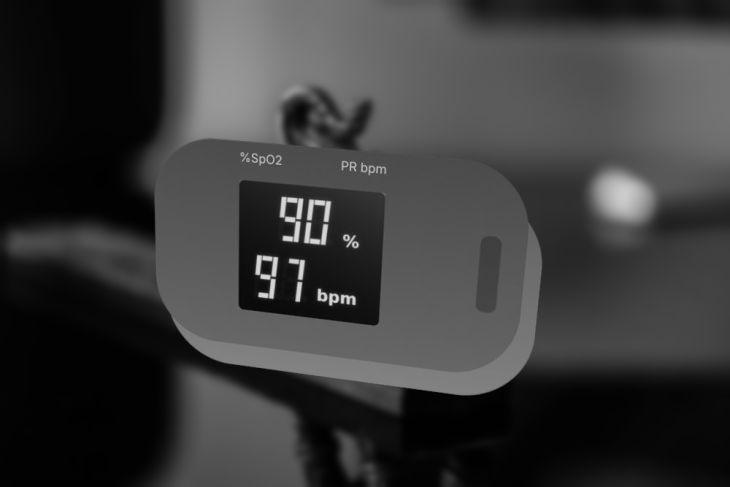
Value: 97 bpm
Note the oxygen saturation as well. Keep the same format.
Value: 90 %
